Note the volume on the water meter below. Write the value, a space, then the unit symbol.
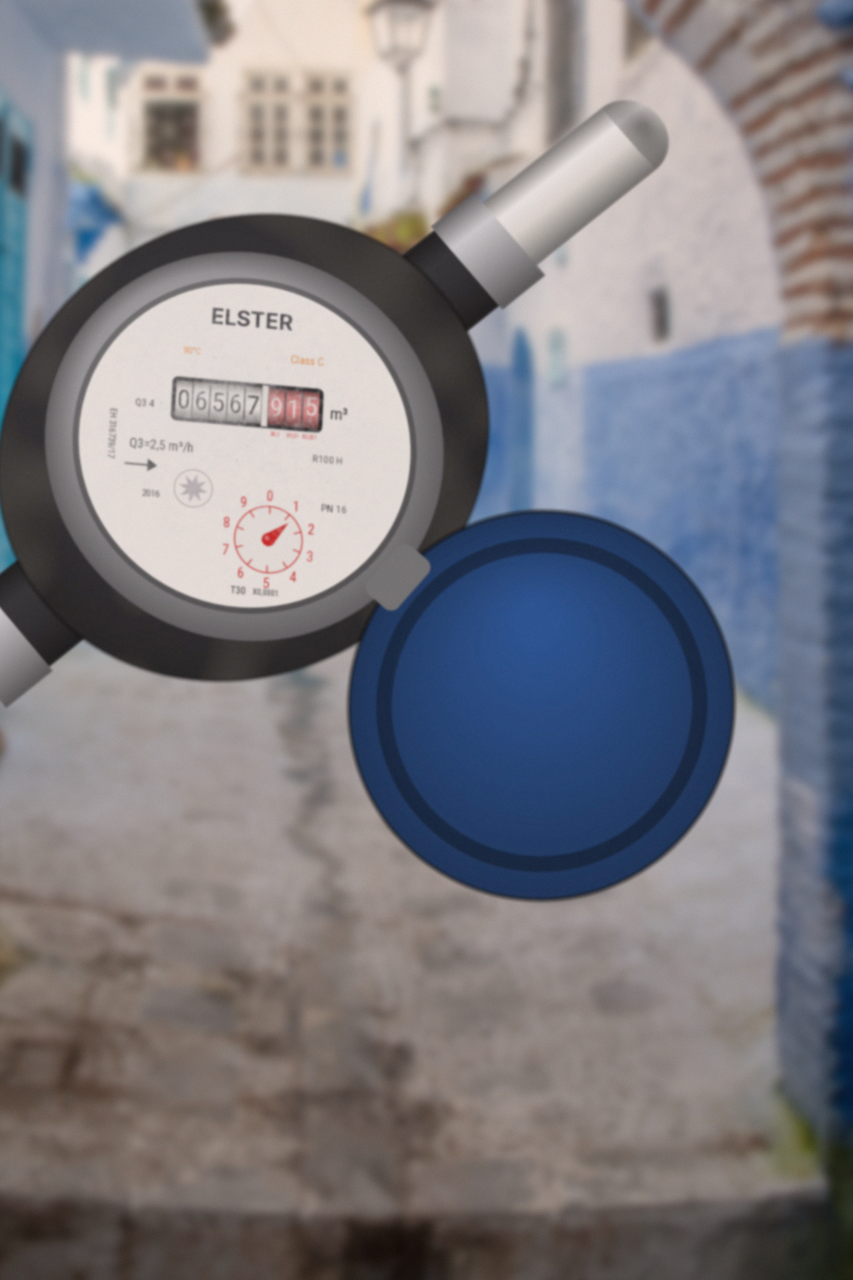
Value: 6567.9151 m³
